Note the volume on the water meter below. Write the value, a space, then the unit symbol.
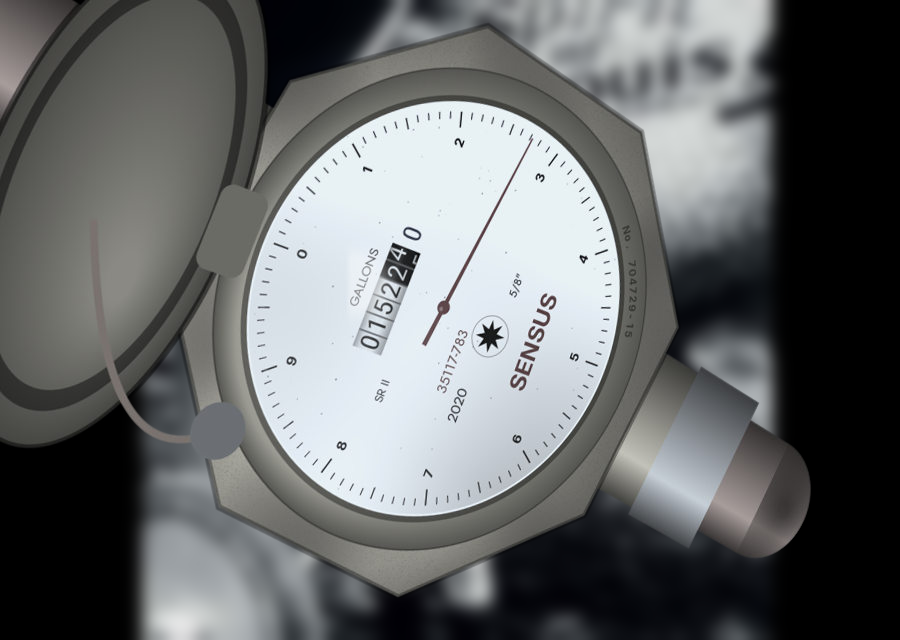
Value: 152242.7 gal
